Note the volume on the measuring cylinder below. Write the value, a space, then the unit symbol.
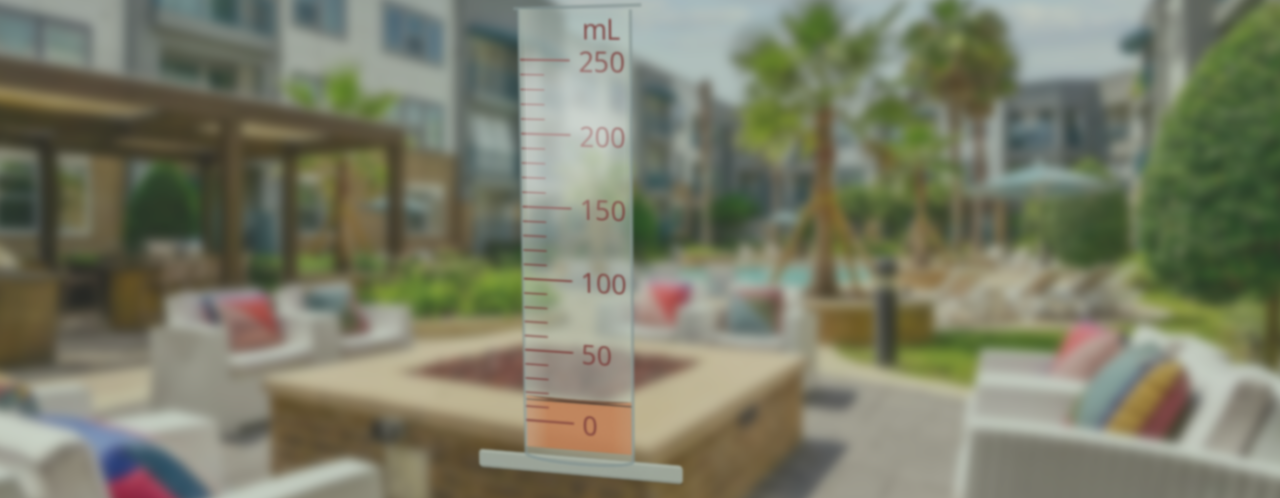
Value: 15 mL
